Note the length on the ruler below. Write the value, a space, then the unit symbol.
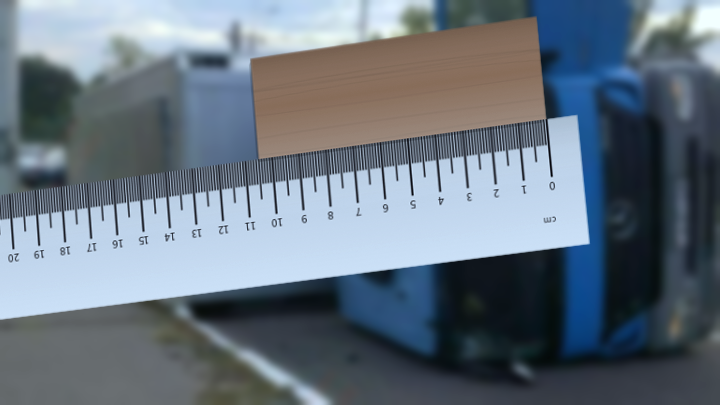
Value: 10.5 cm
